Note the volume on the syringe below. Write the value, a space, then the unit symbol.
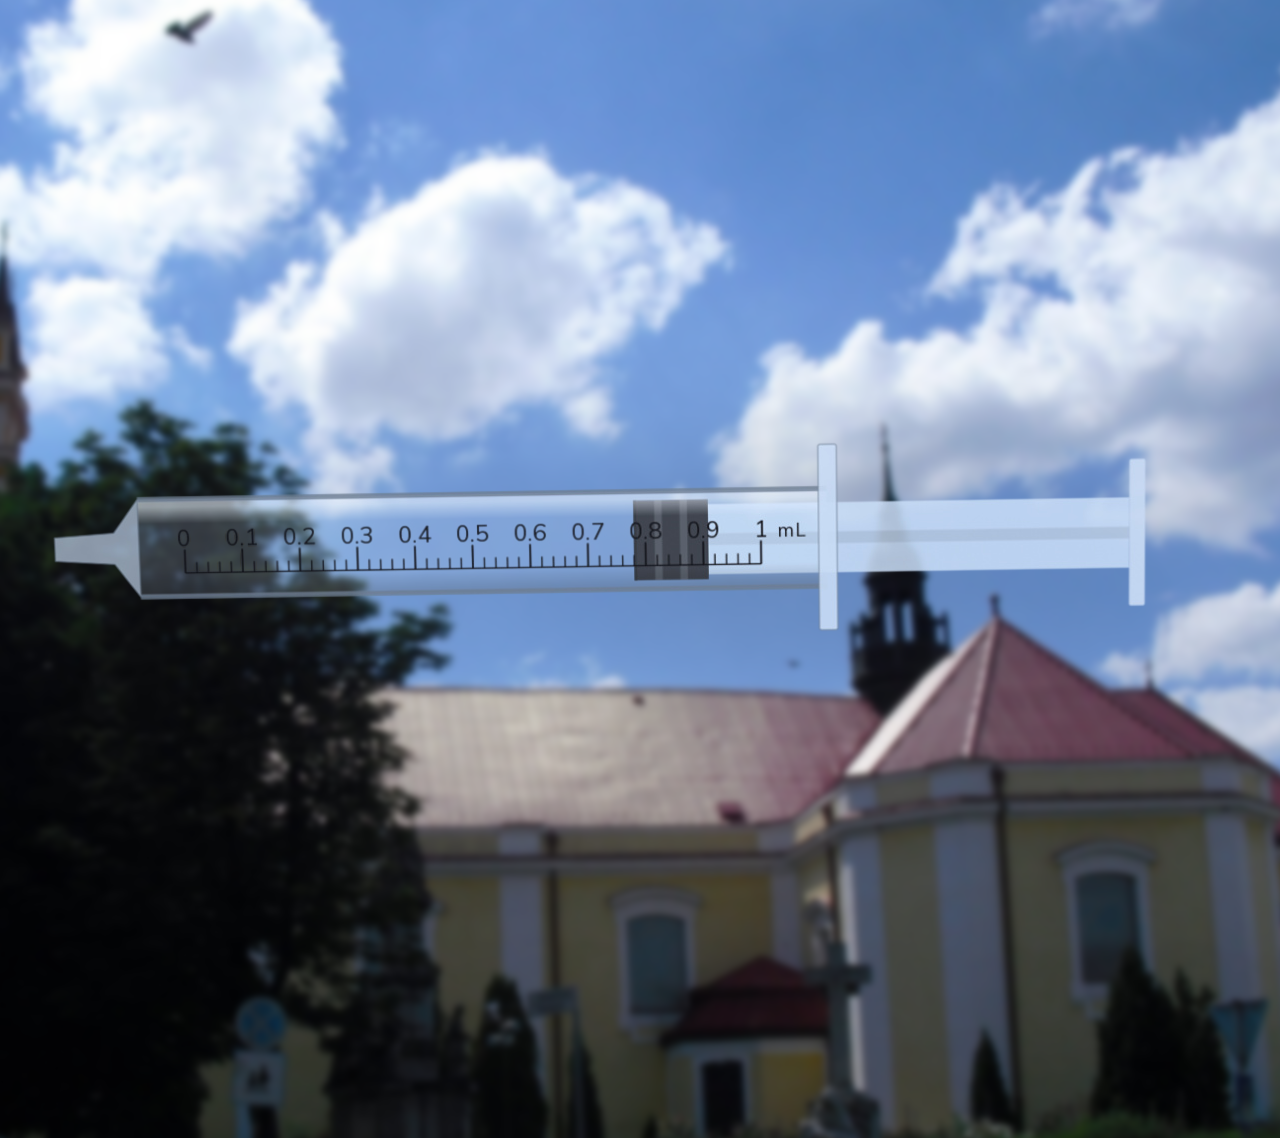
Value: 0.78 mL
